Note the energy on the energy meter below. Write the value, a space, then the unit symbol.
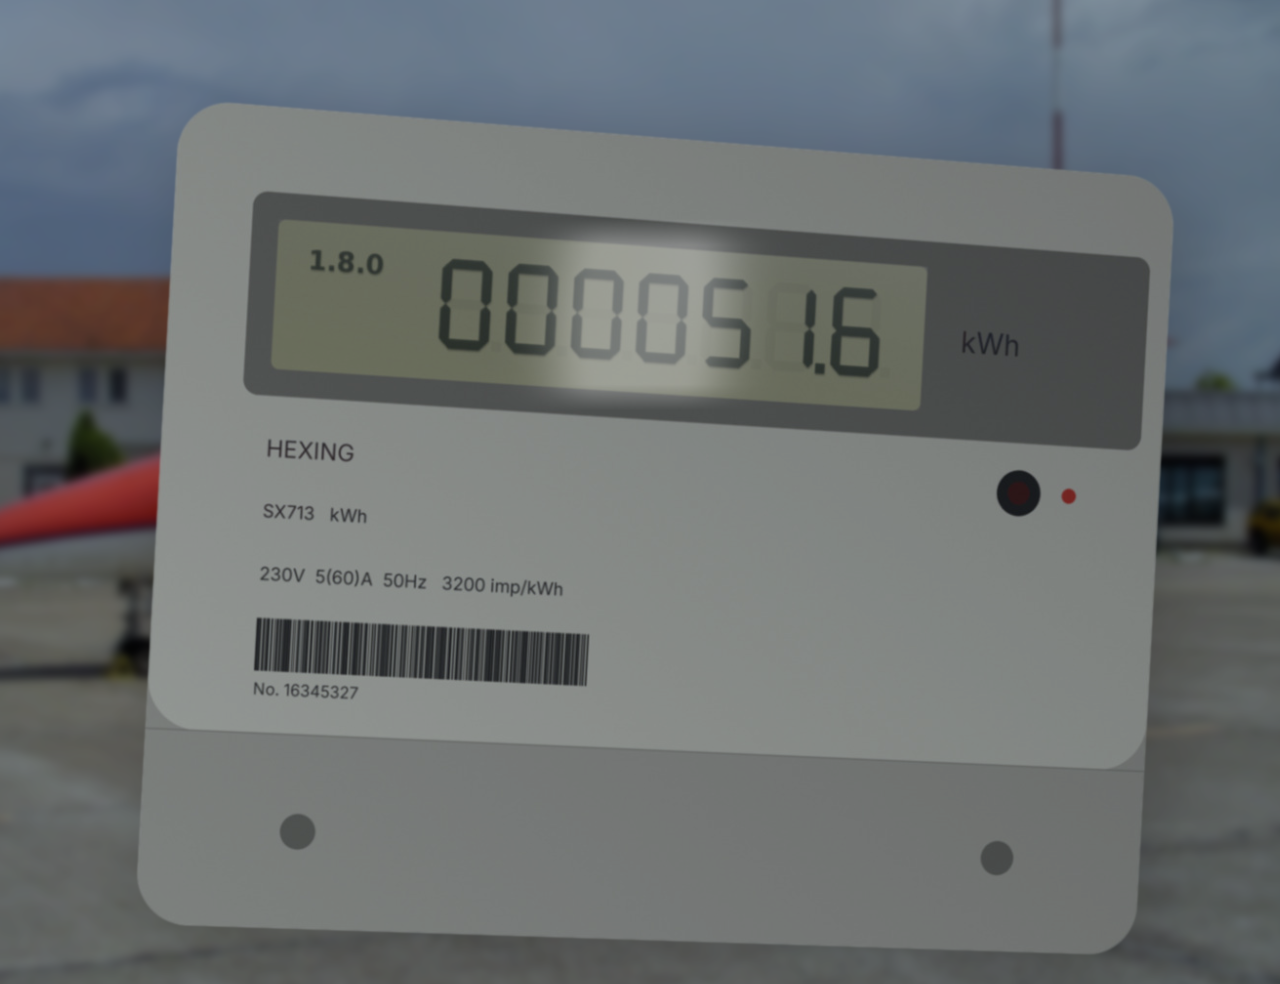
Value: 51.6 kWh
